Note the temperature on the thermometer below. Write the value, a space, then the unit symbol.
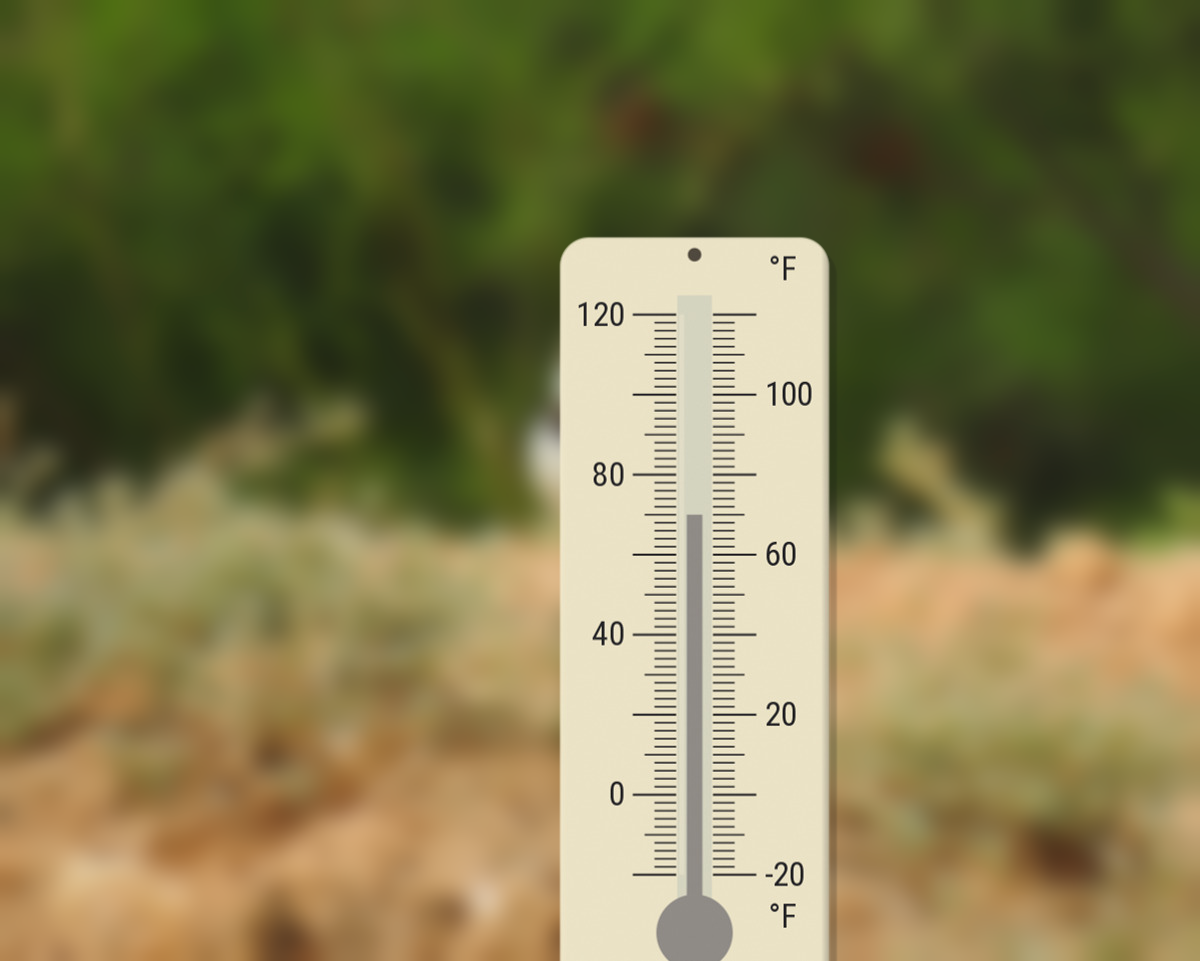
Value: 70 °F
